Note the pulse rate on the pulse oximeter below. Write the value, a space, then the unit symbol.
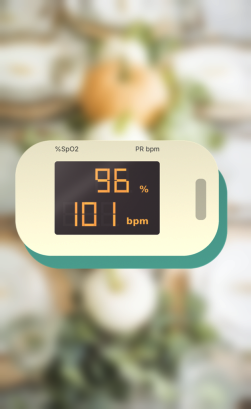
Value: 101 bpm
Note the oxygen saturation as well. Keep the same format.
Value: 96 %
